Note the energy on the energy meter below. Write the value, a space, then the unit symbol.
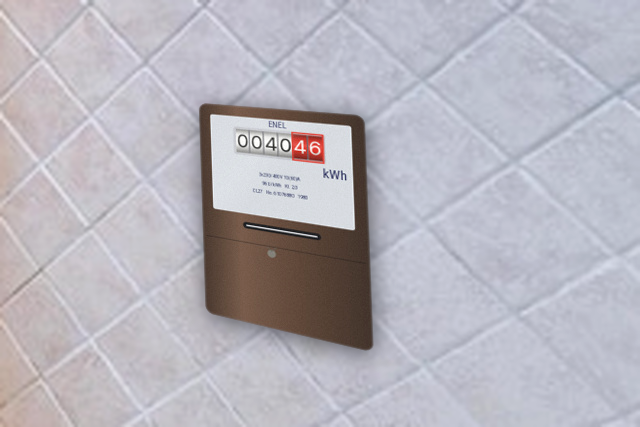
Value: 40.46 kWh
